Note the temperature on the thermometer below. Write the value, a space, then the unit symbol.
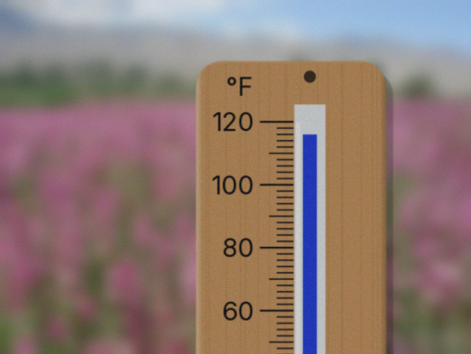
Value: 116 °F
